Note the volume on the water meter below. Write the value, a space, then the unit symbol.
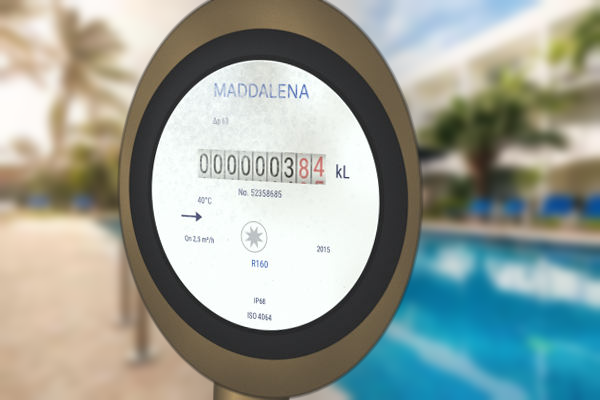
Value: 3.84 kL
